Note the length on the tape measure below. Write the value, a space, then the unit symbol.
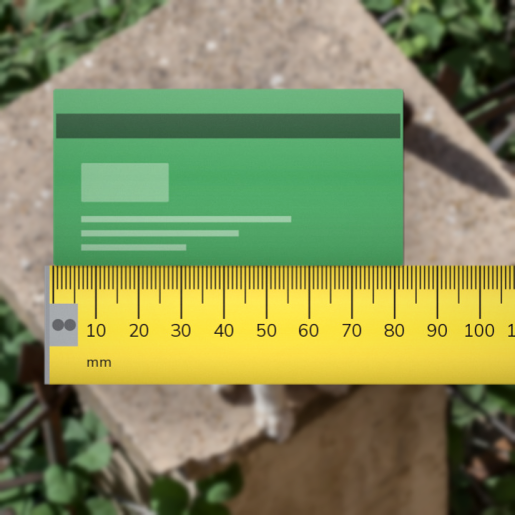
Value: 82 mm
